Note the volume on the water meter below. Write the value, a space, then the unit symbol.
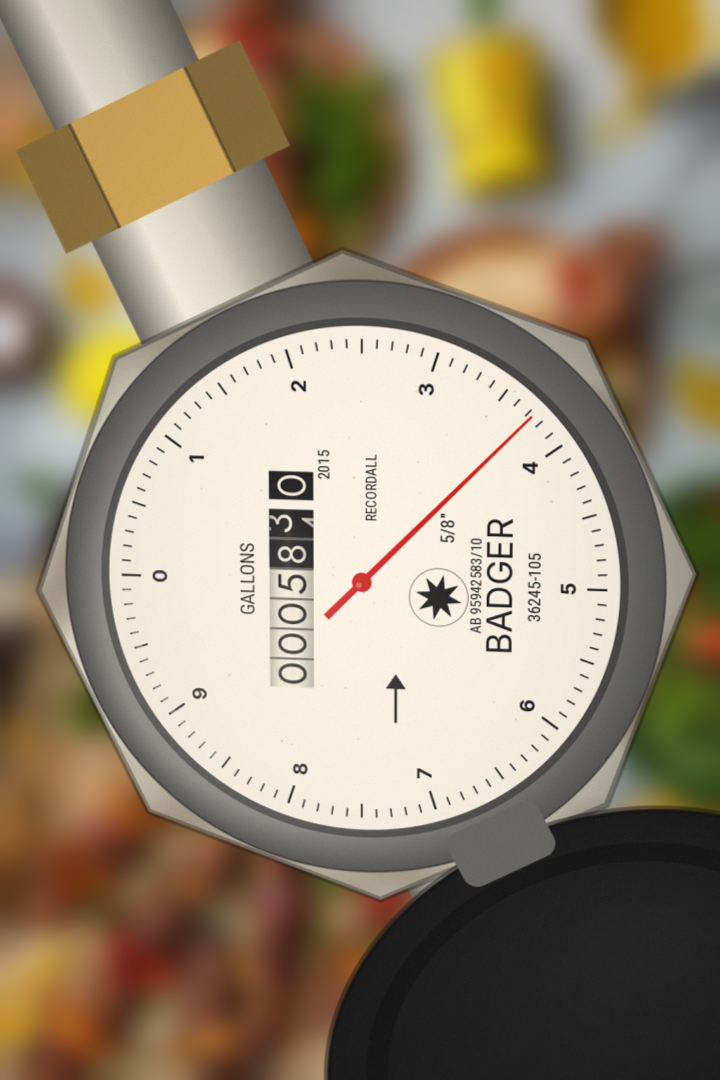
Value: 5833.7 gal
